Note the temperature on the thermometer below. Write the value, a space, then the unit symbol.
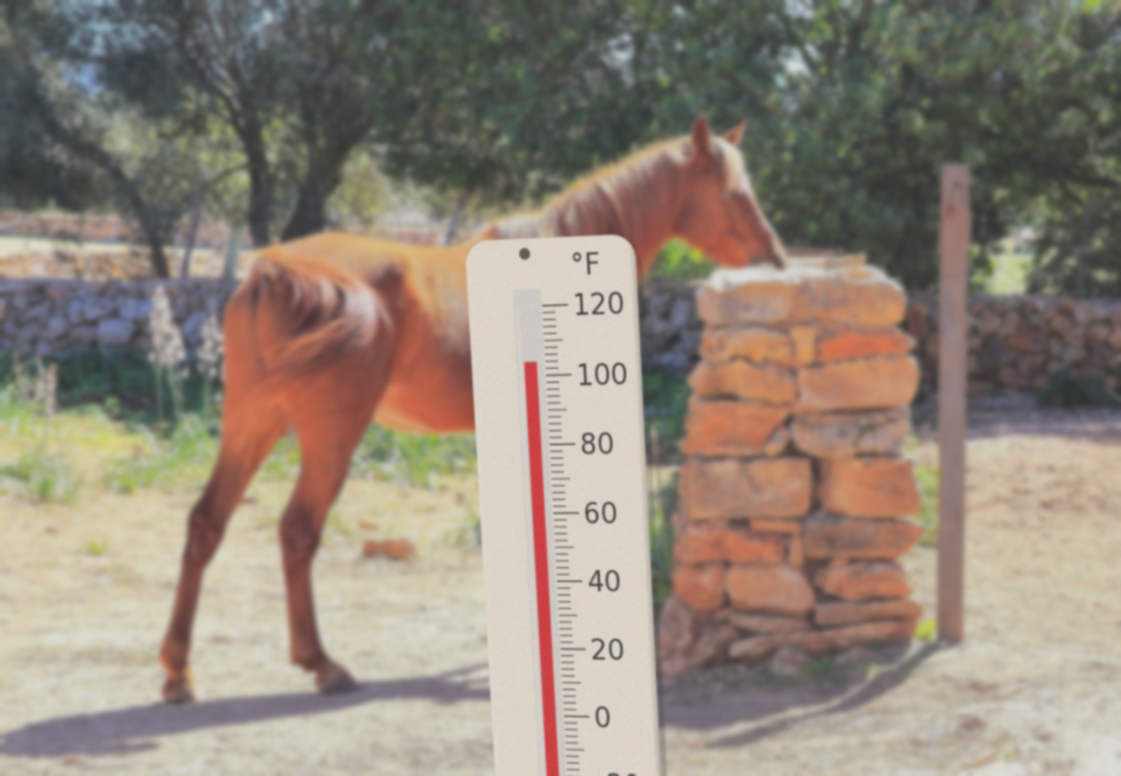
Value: 104 °F
